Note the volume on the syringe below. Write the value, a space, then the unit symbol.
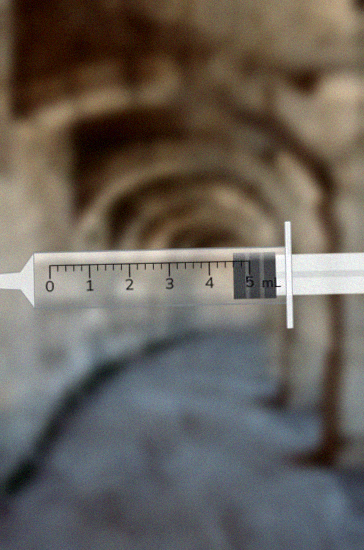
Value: 4.6 mL
